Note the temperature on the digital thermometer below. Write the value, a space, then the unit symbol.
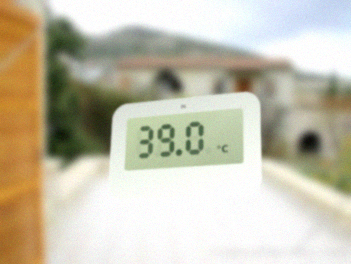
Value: 39.0 °C
